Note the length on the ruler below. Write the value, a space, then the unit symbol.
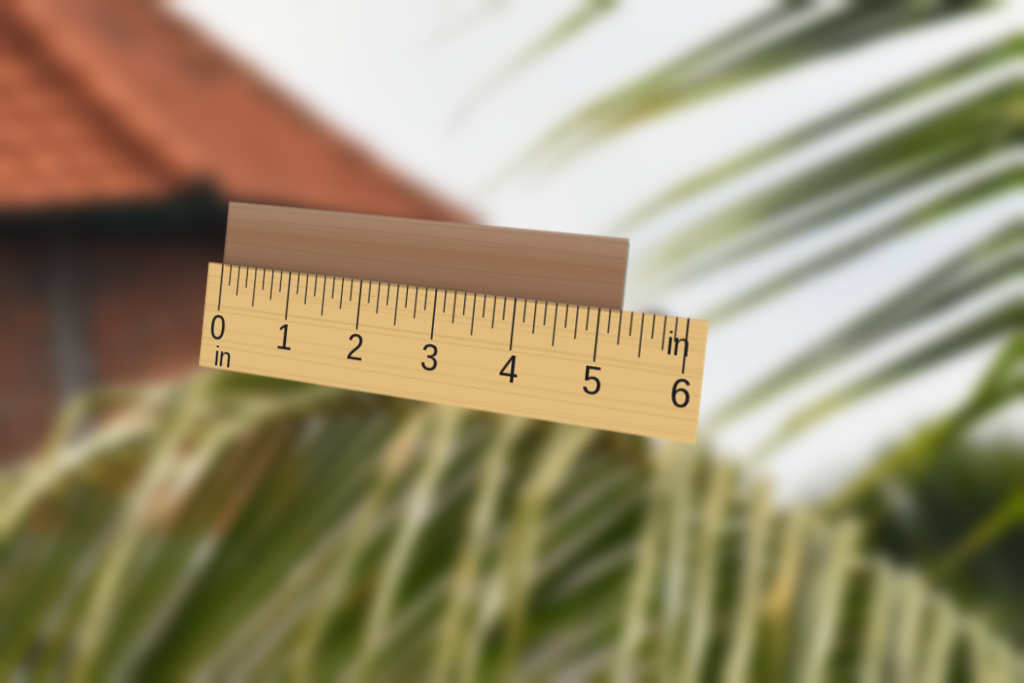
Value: 5.25 in
